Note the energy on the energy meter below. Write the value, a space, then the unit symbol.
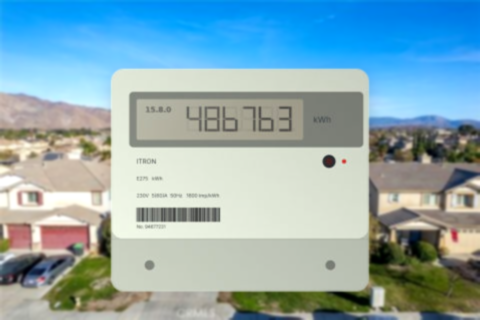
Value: 486763 kWh
